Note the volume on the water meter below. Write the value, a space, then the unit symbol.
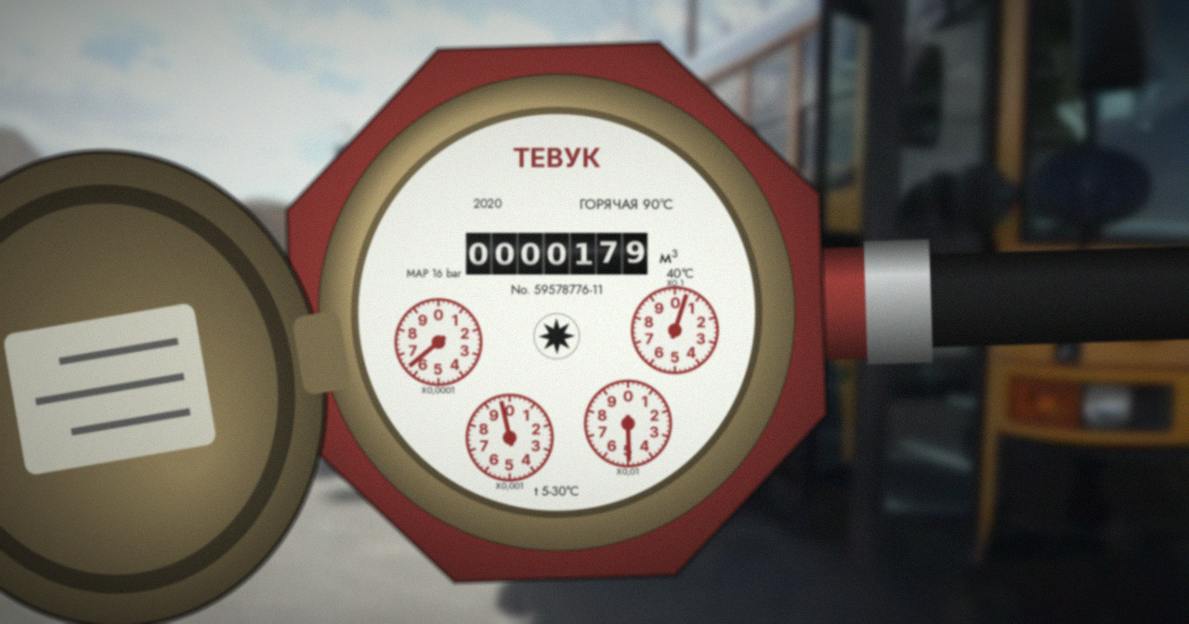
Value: 179.0496 m³
